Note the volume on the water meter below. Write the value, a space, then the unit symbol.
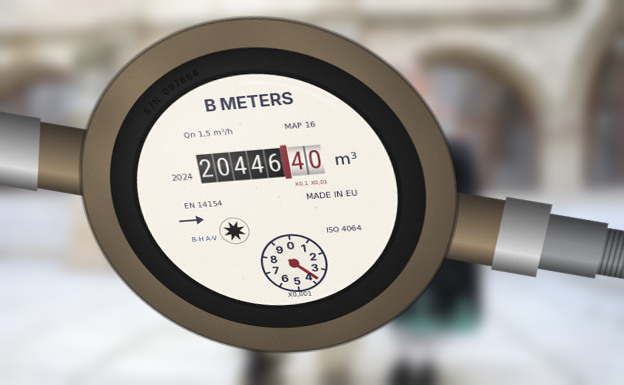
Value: 20446.403 m³
